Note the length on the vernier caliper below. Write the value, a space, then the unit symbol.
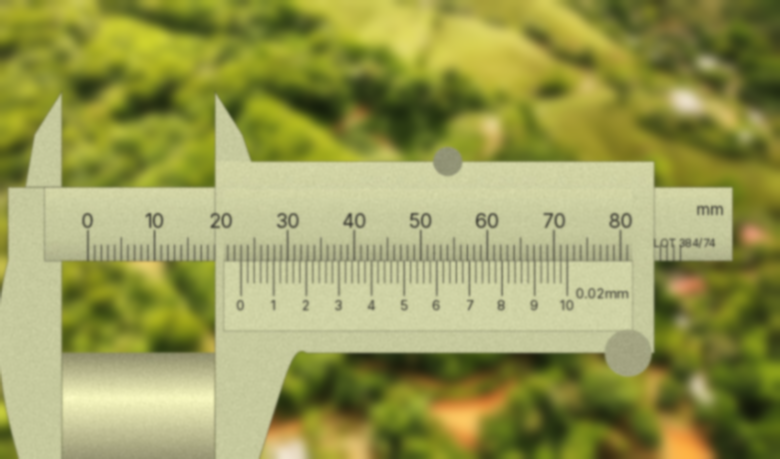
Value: 23.0 mm
